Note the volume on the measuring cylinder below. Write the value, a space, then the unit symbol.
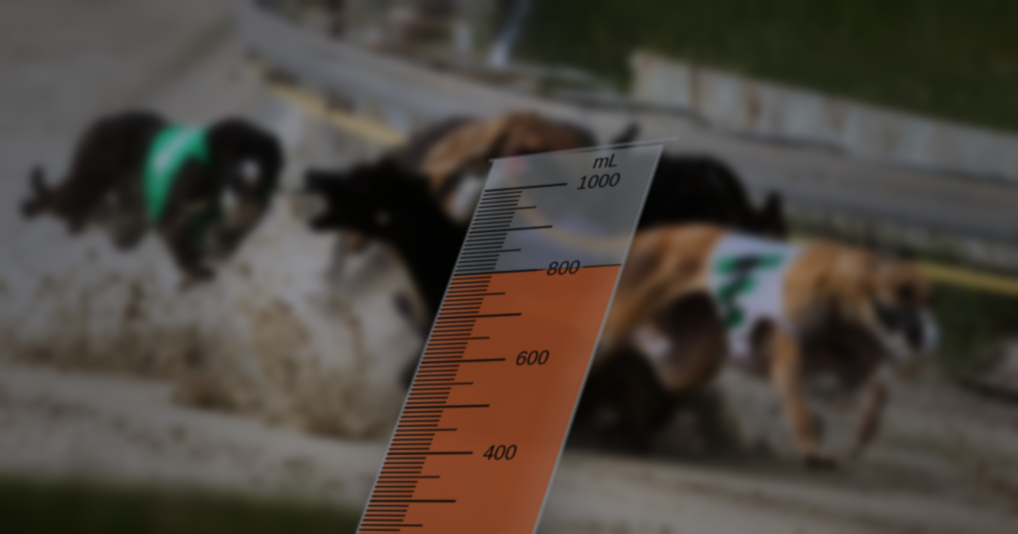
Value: 800 mL
